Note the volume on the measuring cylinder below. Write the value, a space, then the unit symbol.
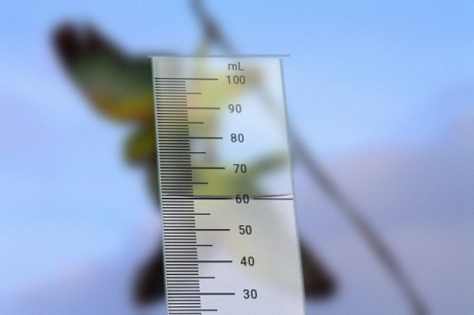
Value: 60 mL
